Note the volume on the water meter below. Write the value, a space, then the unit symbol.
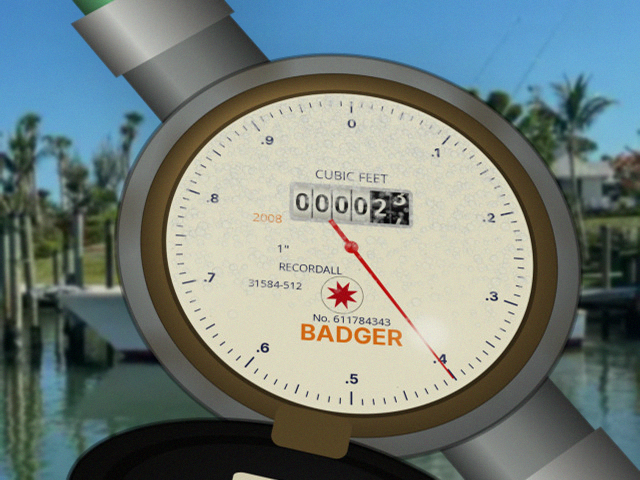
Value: 23.40 ft³
